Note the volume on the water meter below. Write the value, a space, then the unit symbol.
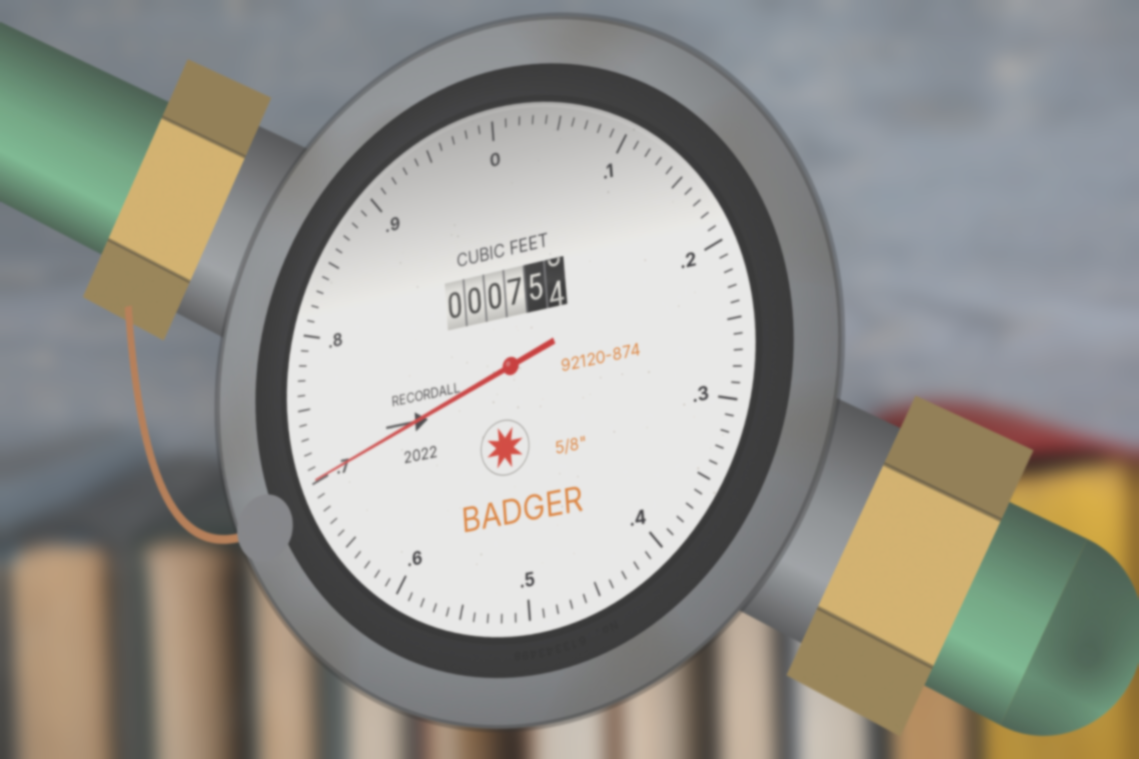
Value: 753.70 ft³
